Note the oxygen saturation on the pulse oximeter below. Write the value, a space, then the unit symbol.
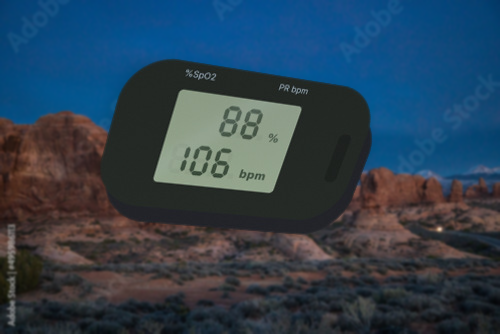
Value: 88 %
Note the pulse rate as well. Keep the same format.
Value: 106 bpm
